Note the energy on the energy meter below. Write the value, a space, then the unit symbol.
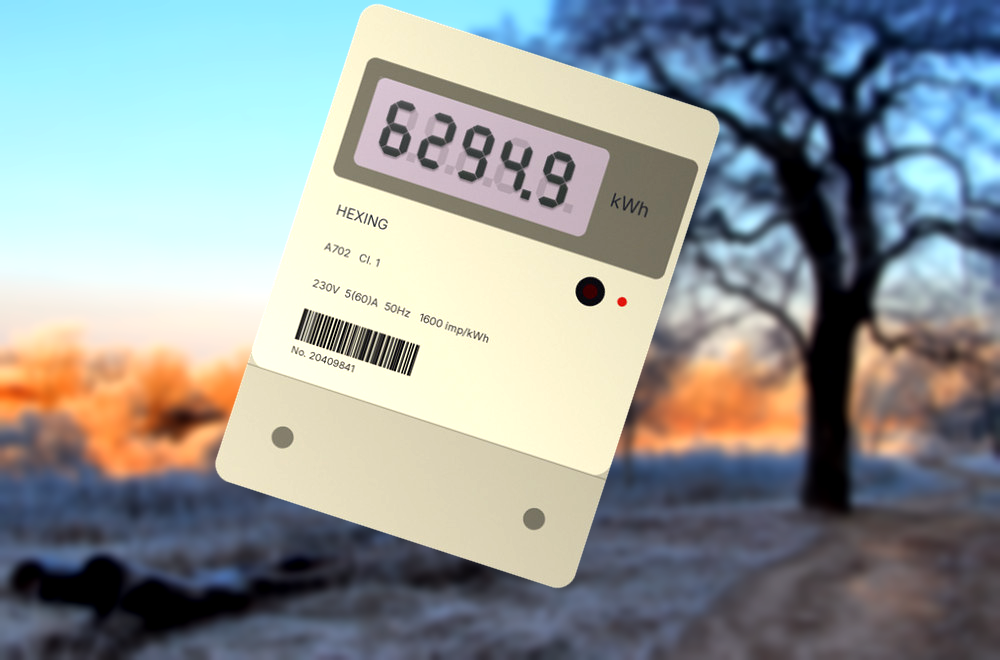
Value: 6294.9 kWh
